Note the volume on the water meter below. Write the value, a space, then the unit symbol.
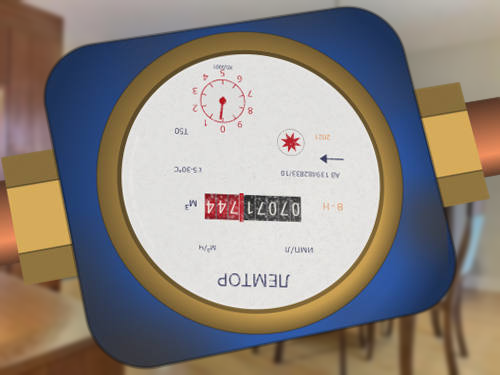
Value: 7071.7440 m³
